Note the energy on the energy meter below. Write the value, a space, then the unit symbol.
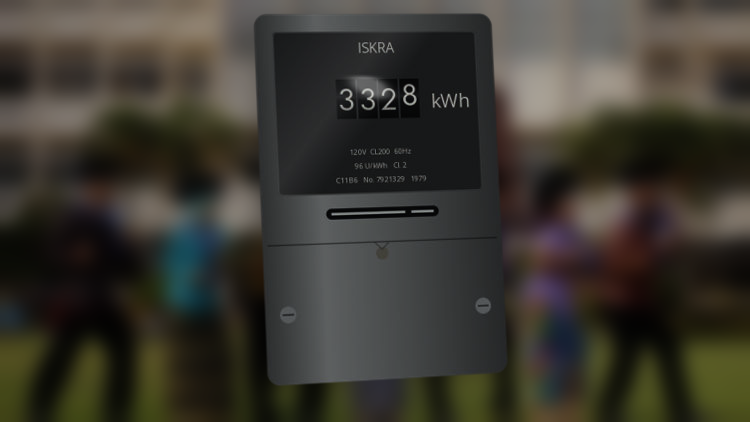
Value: 3328 kWh
